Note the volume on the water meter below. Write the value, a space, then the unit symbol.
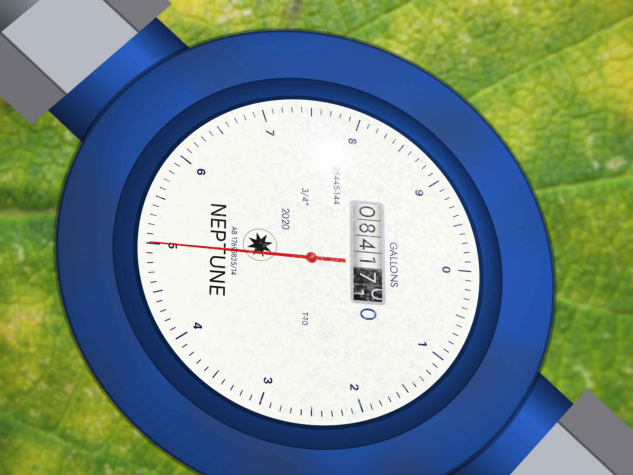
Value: 841705.0 gal
